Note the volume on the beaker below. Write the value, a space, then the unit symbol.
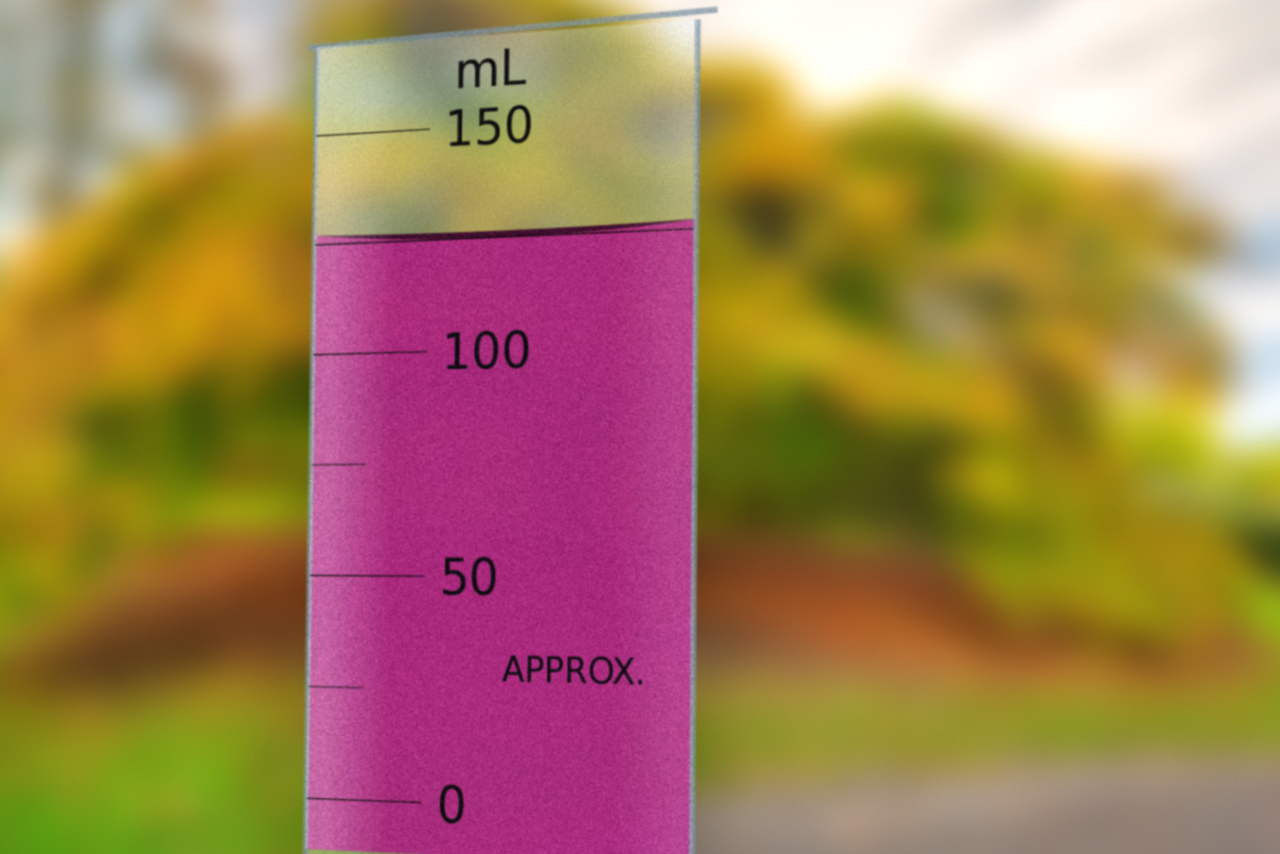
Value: 125 mL
